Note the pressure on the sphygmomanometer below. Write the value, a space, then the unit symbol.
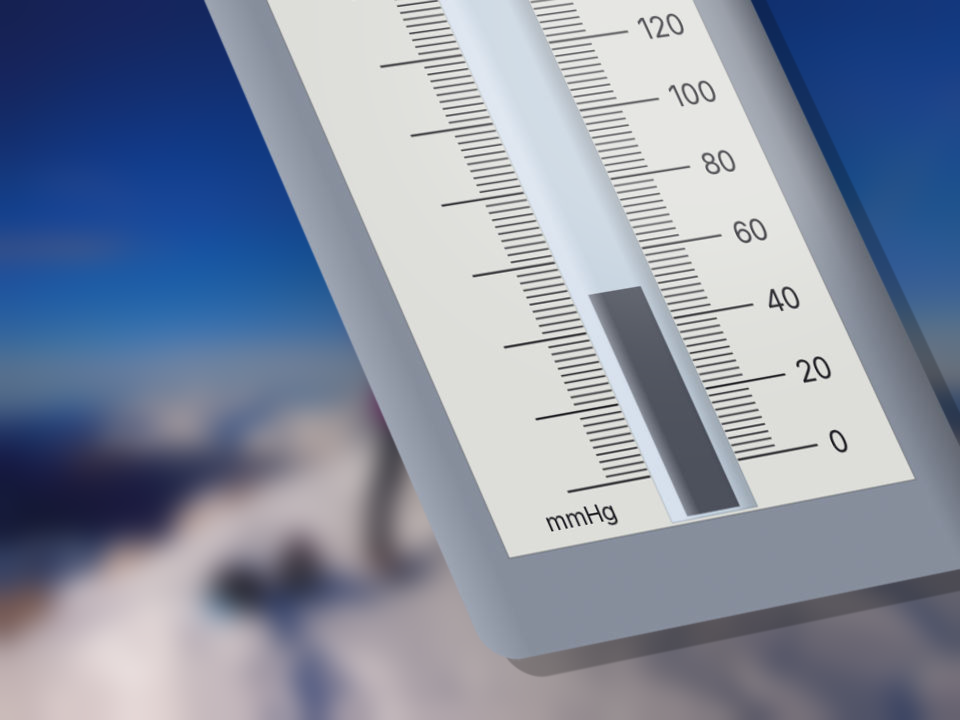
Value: 50 mmHg
